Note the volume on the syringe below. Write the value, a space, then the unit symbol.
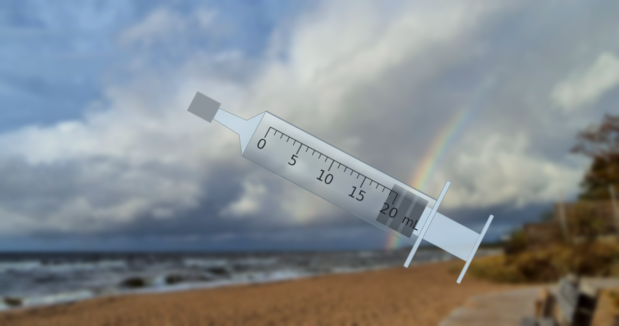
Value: 19 mL
